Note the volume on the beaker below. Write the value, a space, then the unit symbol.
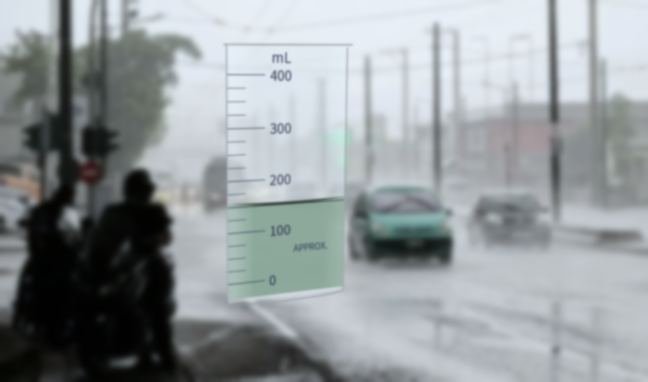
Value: 150 mL
